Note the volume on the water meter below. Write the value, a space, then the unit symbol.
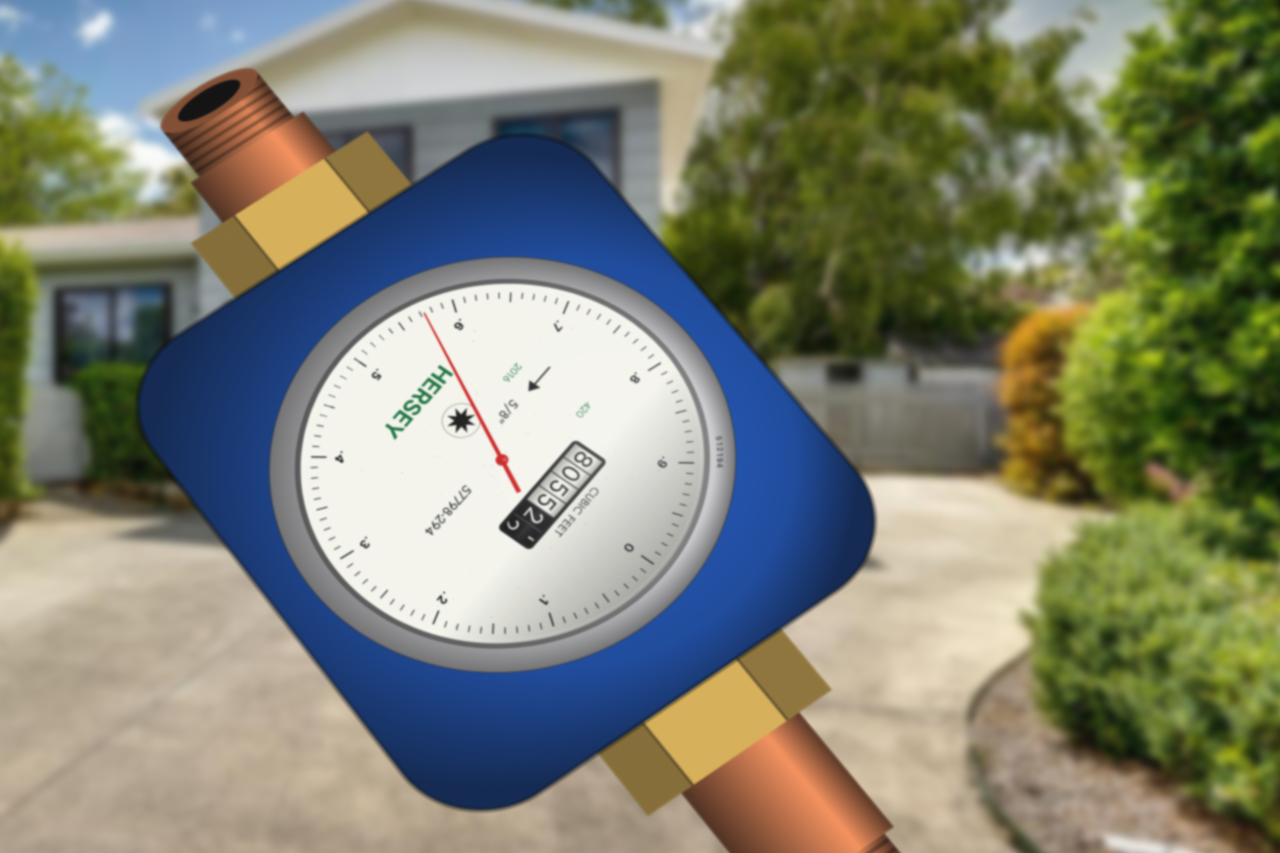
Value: 805521.57 ft³
